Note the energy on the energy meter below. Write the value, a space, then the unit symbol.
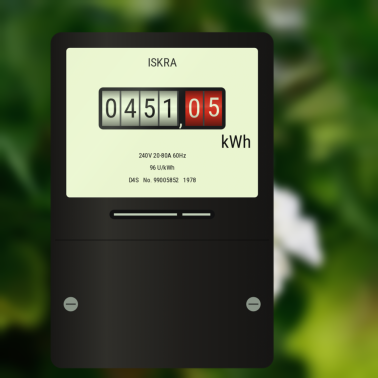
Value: 451.05 kWh
